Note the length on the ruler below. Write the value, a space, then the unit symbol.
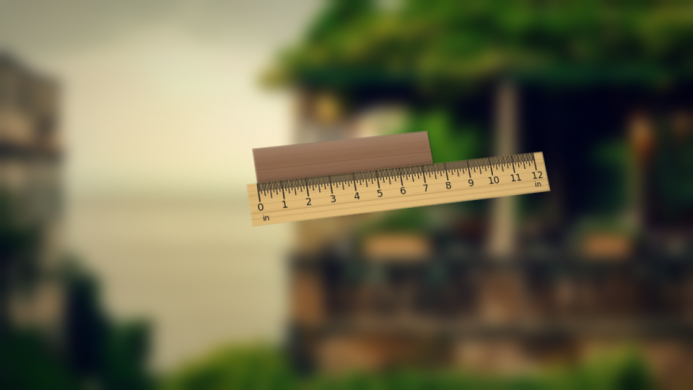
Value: 7.5 in
